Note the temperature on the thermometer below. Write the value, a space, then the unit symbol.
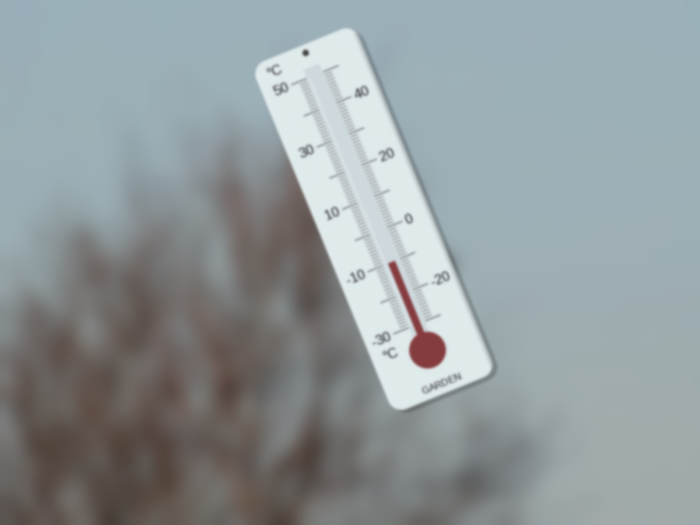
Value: -10 °C
